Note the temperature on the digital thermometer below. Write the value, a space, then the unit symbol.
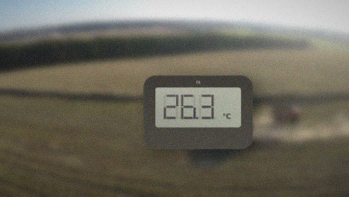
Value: 26.3 °C
